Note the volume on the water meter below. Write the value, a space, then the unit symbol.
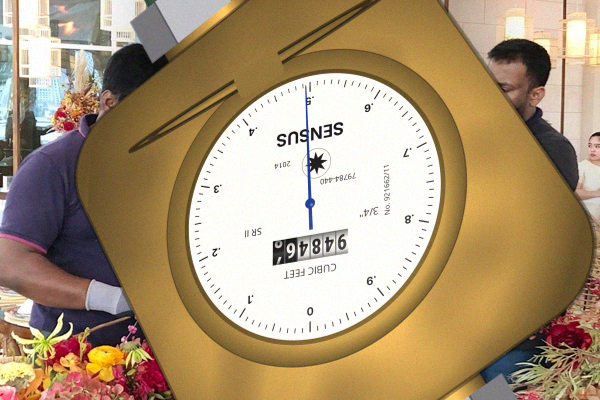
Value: 948467.49 ft³
